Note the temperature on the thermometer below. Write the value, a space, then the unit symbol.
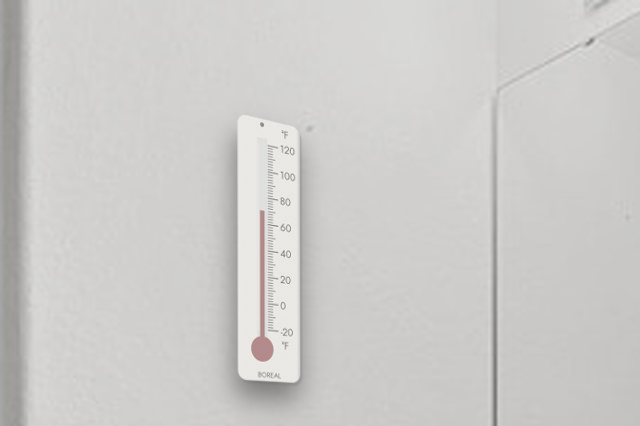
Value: 70 °F
